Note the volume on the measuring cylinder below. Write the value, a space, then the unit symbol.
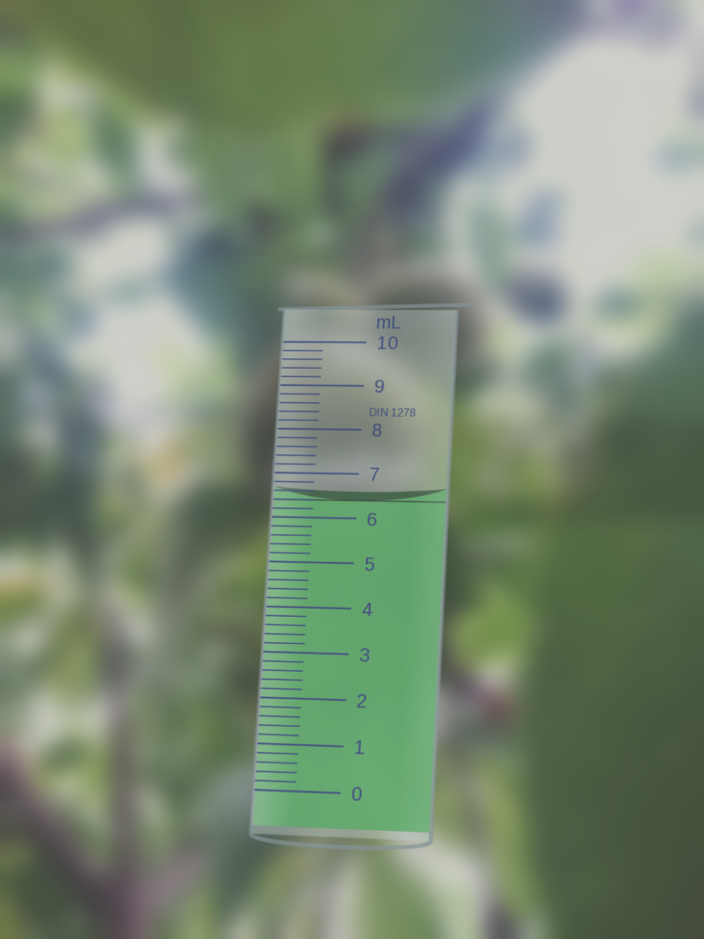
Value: 6.4 mL
